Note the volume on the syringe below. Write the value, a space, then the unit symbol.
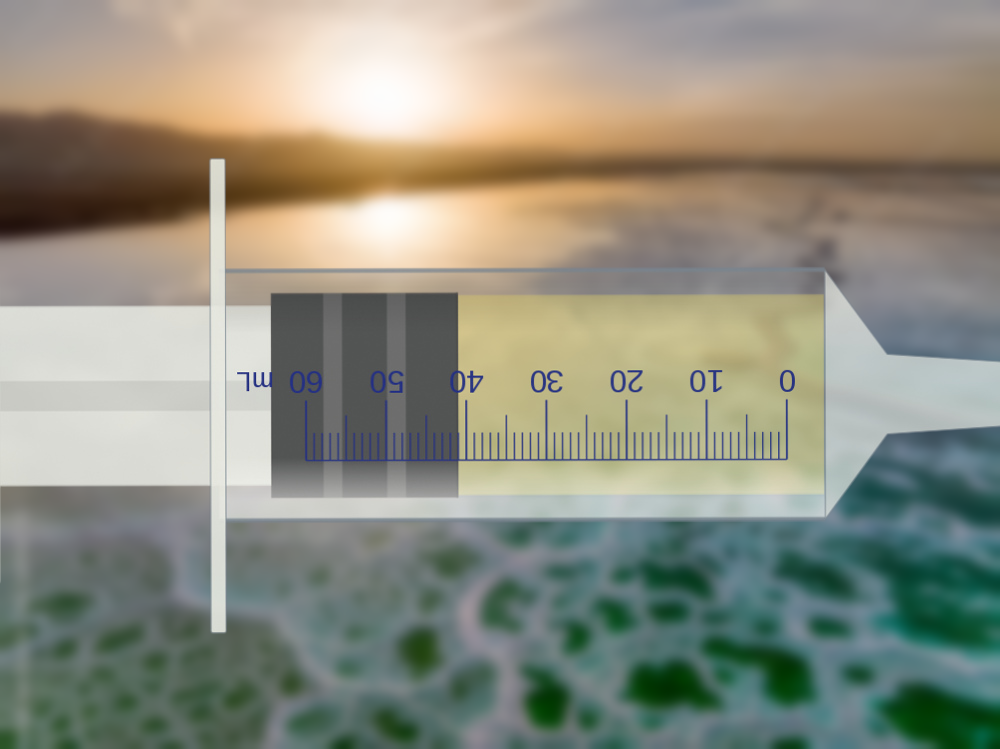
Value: 41 mL
